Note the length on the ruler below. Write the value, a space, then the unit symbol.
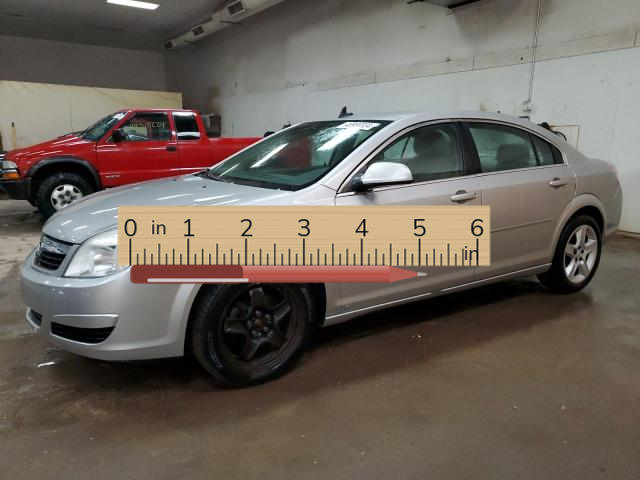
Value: 5.125 in
